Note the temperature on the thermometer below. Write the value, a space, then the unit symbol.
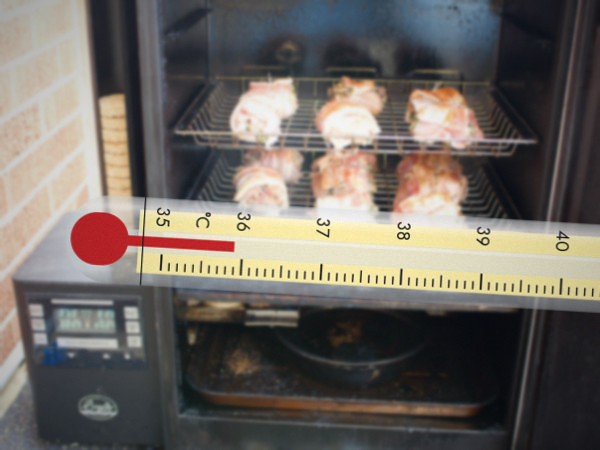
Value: 35.9 °C
